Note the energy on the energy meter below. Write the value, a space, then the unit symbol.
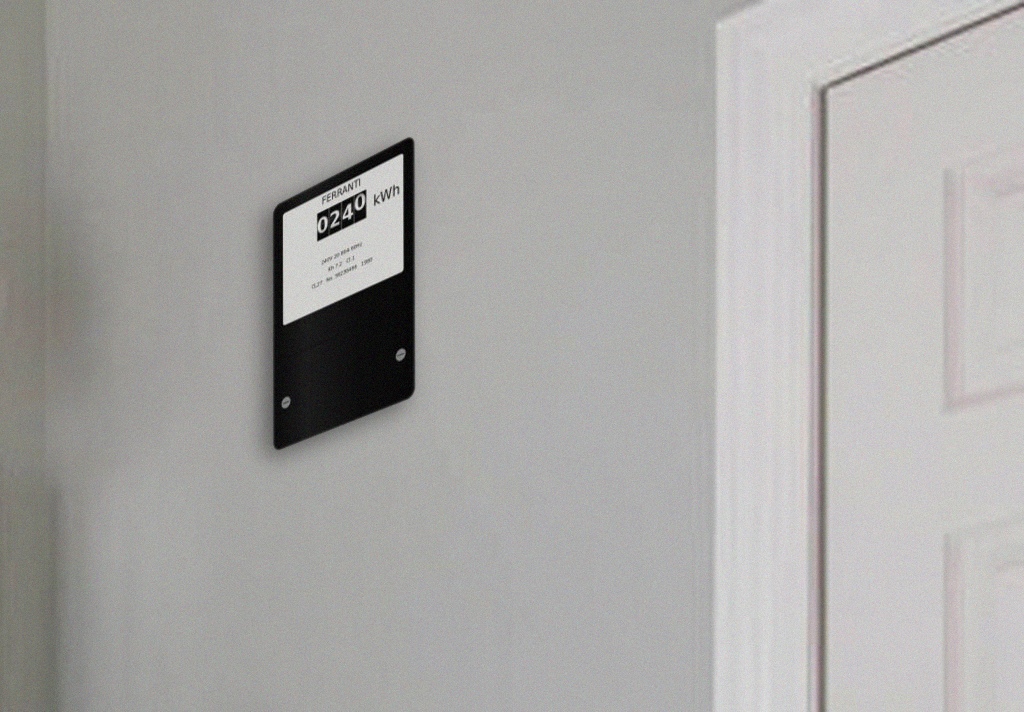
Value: 240 kWh
